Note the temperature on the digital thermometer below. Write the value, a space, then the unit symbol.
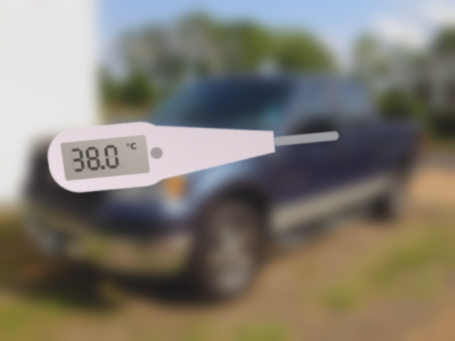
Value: 38.0 °C
